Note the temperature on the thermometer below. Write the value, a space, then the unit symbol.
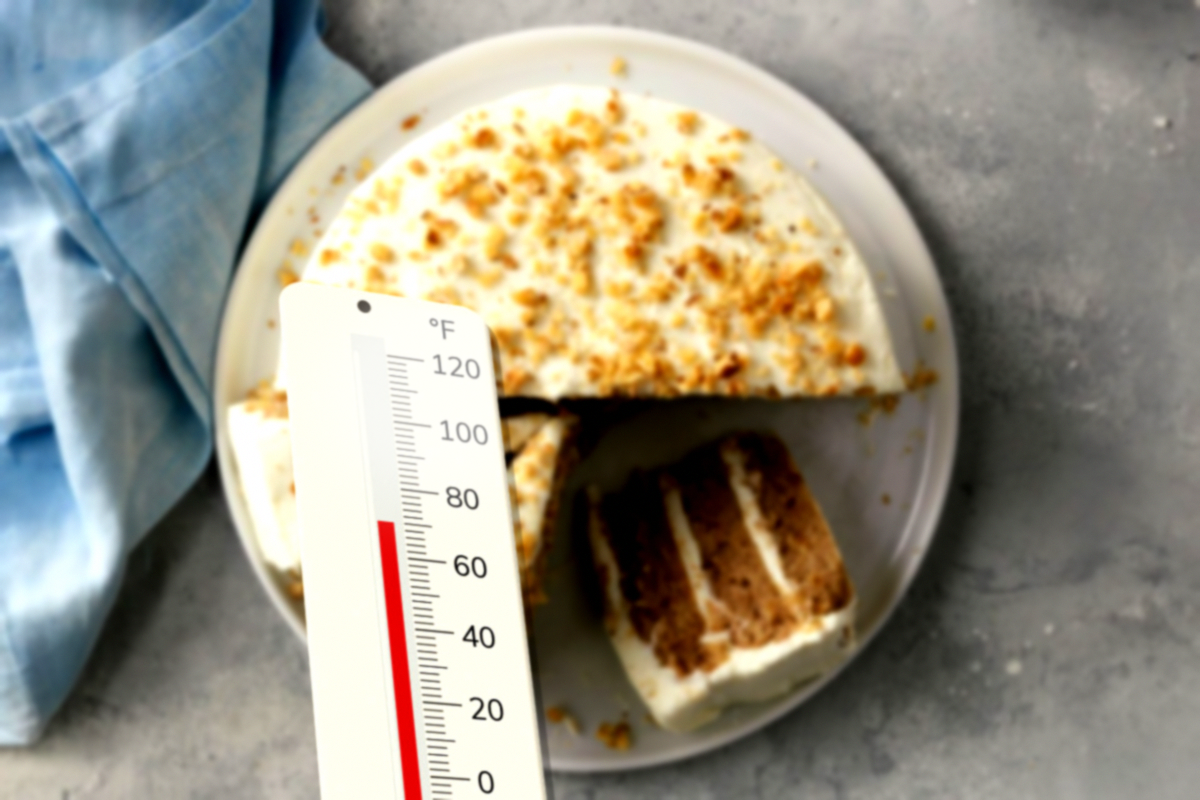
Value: 70 °F
